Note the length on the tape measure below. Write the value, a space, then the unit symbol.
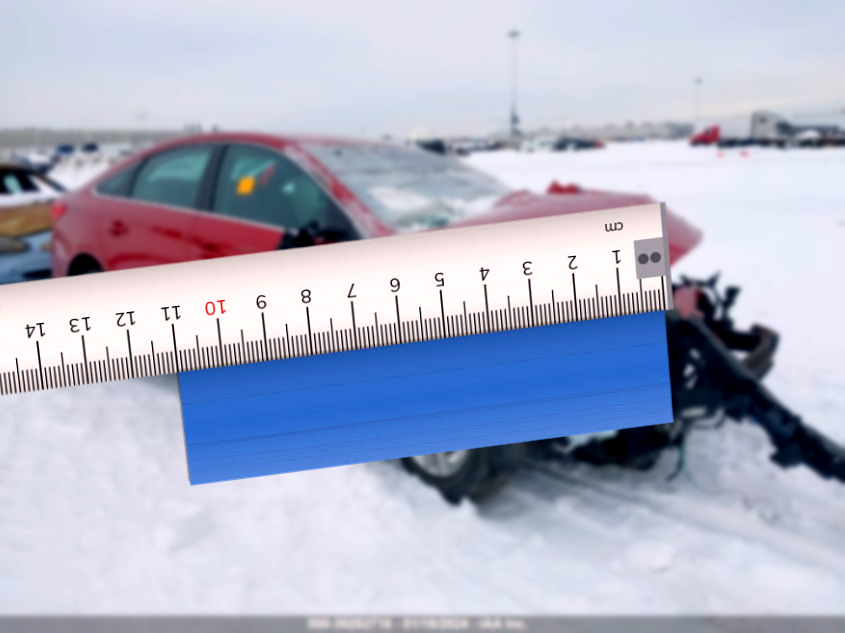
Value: 11 cm
